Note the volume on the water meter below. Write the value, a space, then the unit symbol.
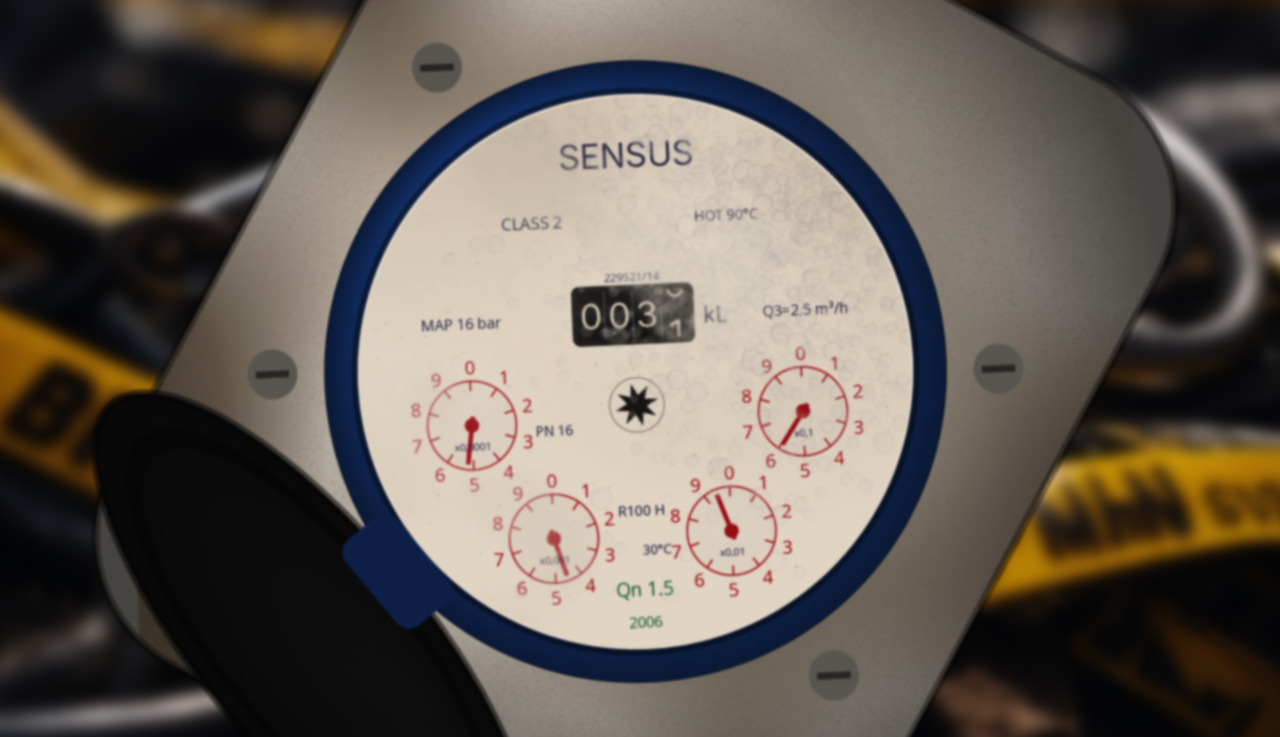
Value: 30.5945 kL
